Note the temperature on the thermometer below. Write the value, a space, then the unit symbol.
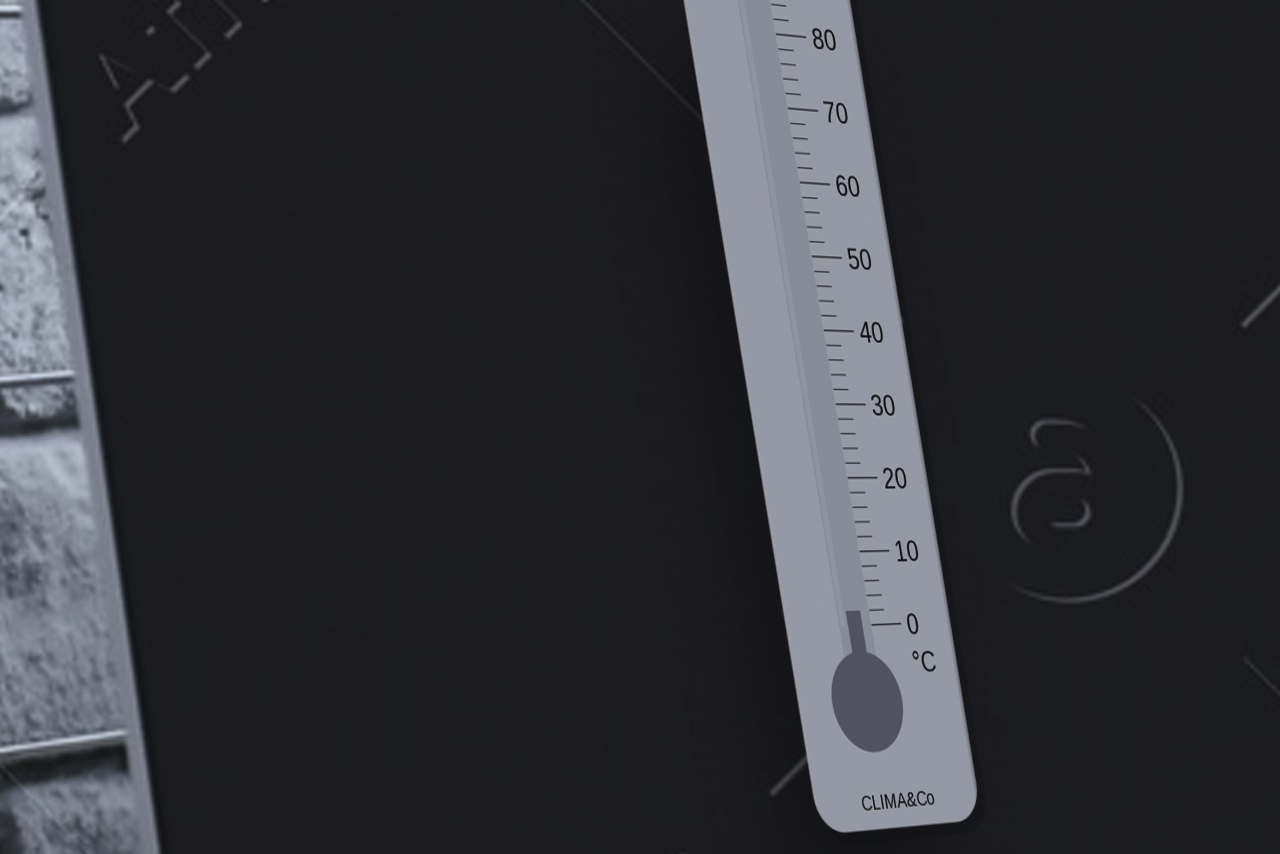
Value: 2 °C
